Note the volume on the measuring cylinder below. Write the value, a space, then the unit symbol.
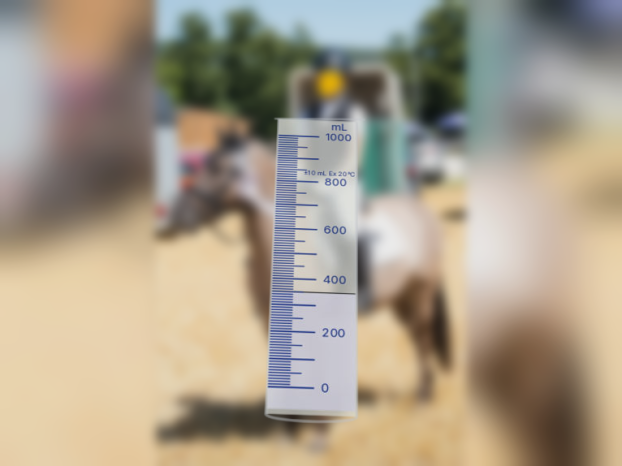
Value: 350 mL
